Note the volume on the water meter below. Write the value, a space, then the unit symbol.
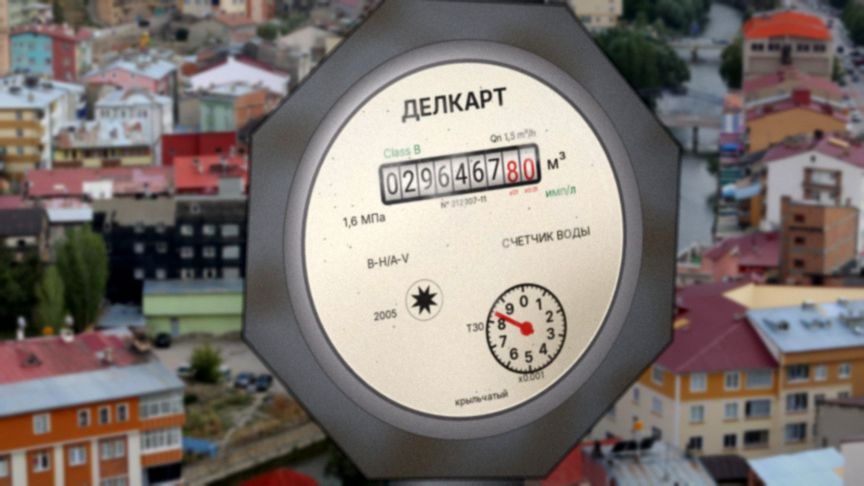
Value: 296467.798 m³
